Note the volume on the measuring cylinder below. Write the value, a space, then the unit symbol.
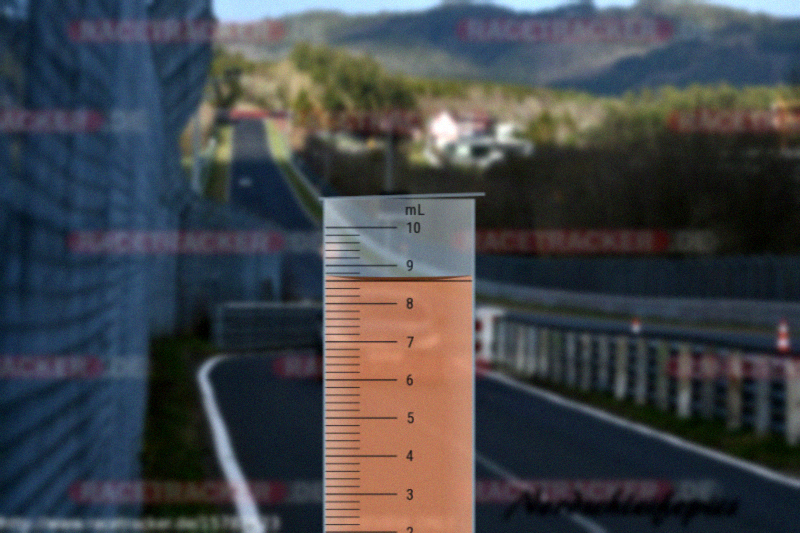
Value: 8.6 mL
